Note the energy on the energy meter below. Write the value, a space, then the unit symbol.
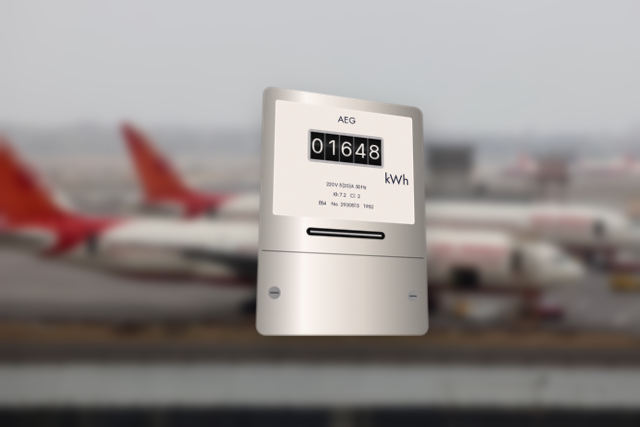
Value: 1648 kWh
